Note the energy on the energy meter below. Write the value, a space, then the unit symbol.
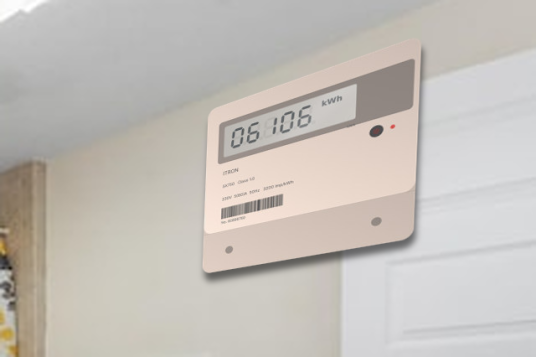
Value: 6106 kWh
